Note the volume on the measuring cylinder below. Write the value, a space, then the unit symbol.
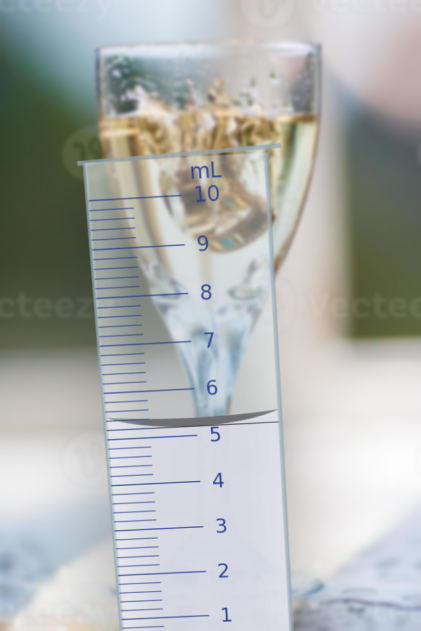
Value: 5.2 mL
